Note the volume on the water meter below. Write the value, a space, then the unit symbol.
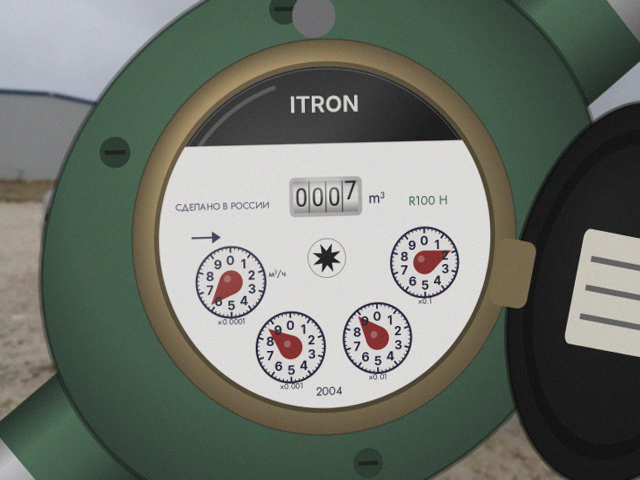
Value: 7.1886 m³
